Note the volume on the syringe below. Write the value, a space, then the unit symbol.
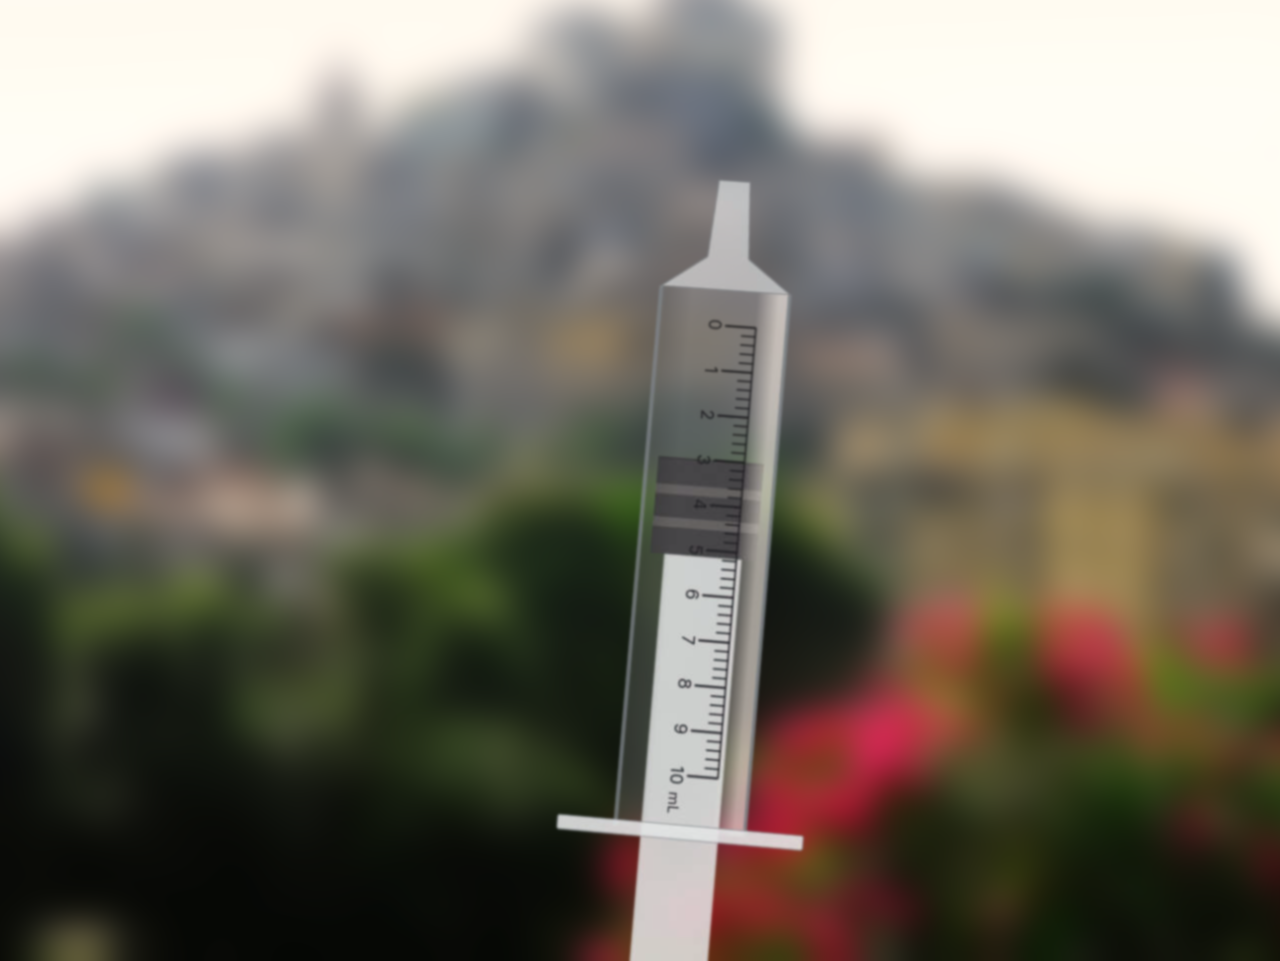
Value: 3 mL
